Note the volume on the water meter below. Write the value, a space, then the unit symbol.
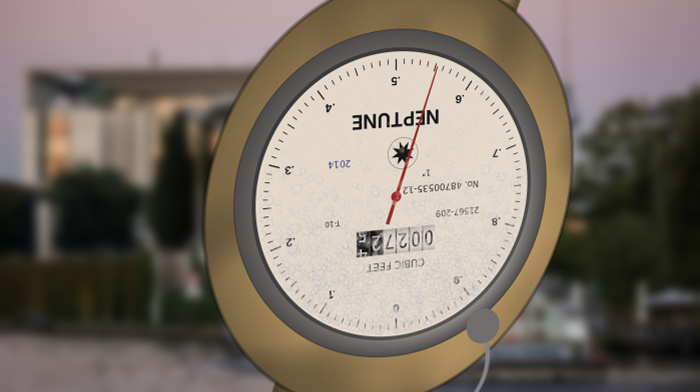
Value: 2724.55 ft³
